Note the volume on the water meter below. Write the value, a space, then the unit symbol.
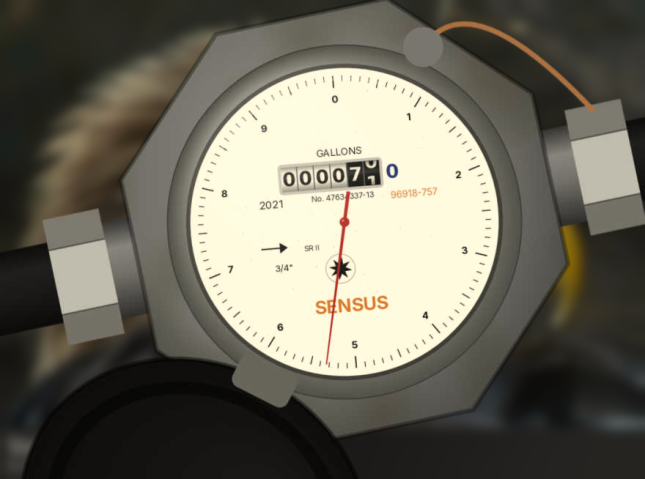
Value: 705.3 gal
